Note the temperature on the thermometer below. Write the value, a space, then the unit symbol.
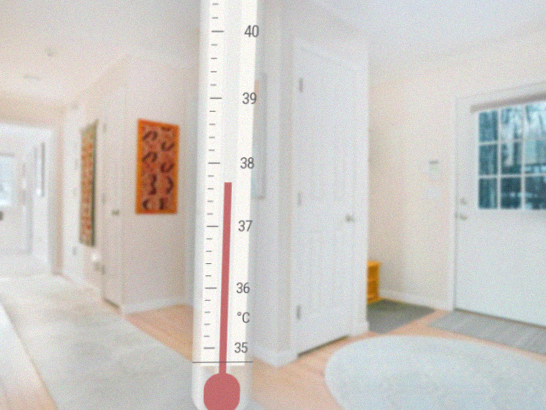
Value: 37.7 °C
